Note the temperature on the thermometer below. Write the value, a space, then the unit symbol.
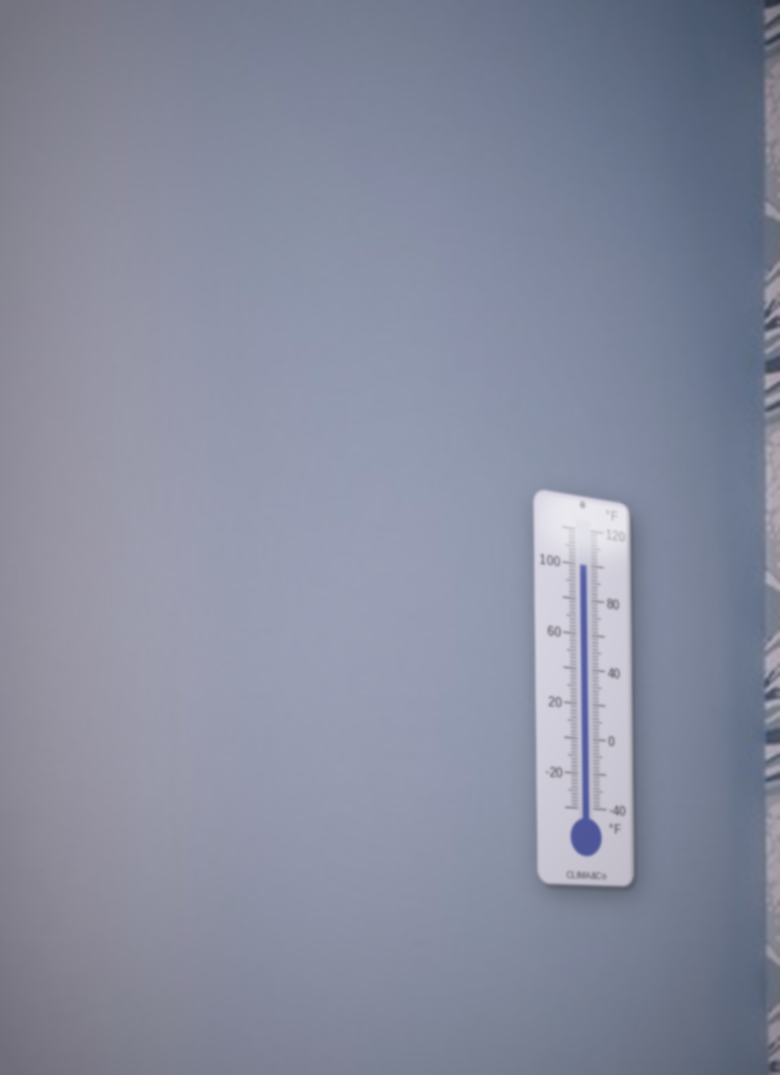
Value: 100 °F
